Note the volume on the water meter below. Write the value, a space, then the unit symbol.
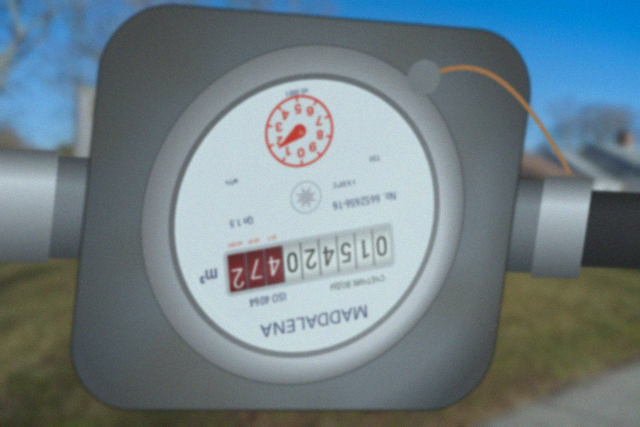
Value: 15420.4721 m³
